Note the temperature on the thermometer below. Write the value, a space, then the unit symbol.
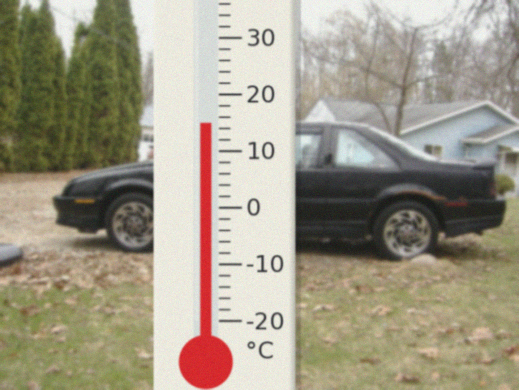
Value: 15 °C
